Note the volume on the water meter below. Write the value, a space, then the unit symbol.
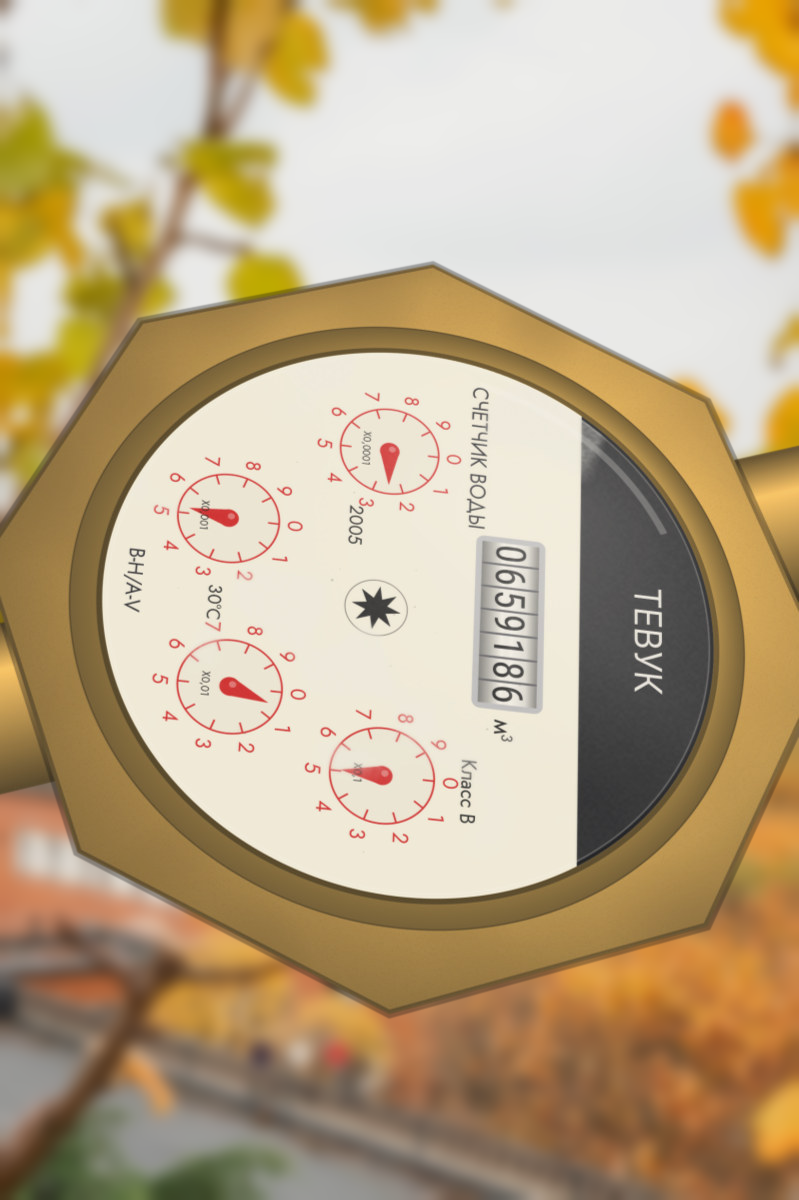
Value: 659186.5052 m³
